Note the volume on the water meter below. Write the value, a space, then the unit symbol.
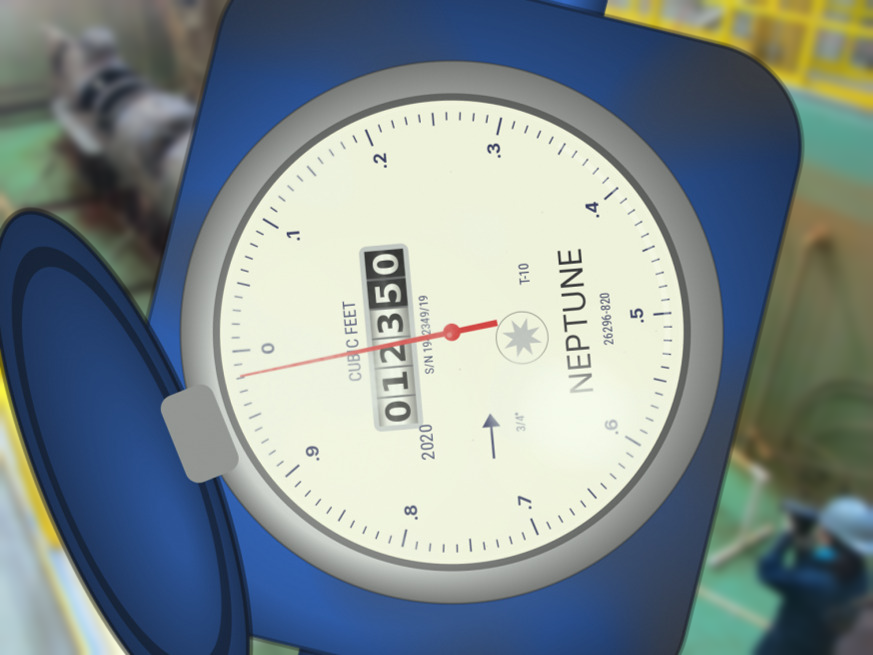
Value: 12349.98 ft³
